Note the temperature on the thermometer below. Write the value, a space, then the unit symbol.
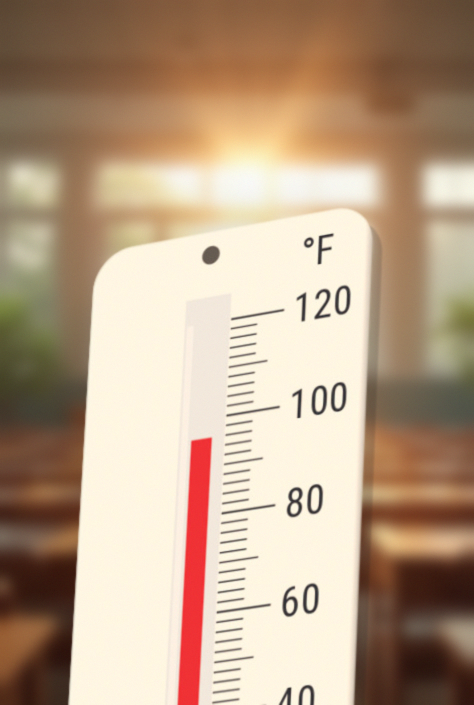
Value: 96 °F
